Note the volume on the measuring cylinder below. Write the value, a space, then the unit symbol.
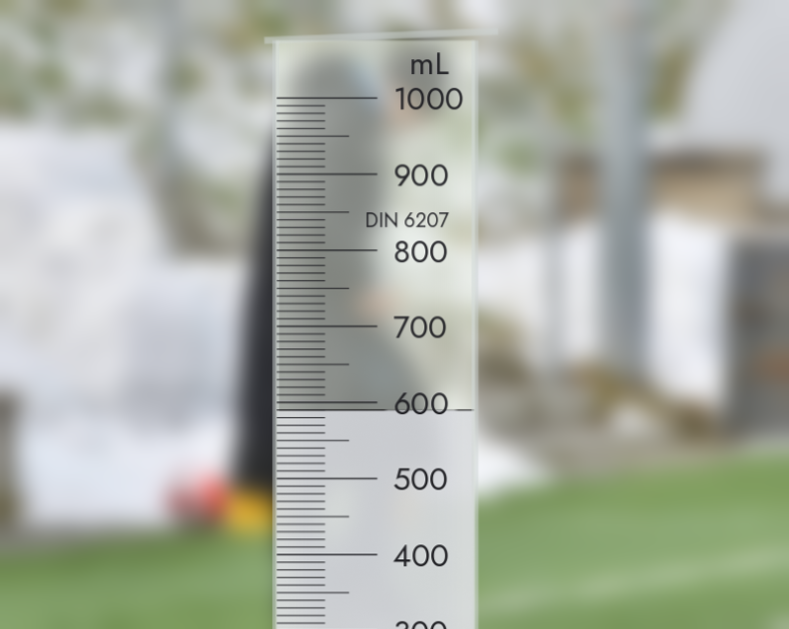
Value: 590 mL
